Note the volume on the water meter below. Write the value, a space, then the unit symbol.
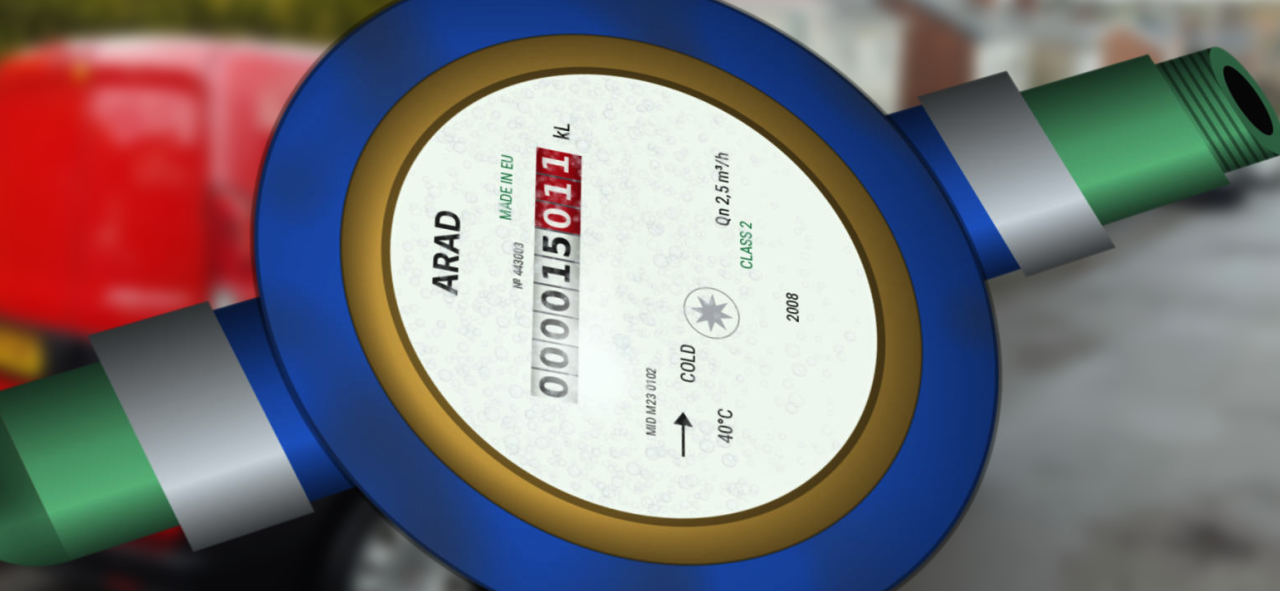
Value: 15.011 kL
